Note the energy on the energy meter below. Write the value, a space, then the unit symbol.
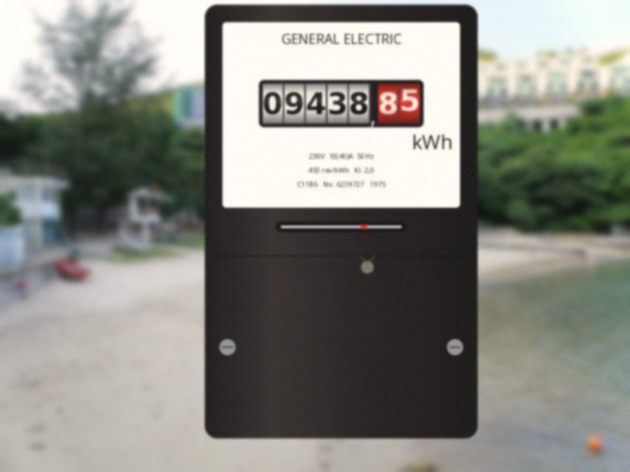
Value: 9438.85 kWh
